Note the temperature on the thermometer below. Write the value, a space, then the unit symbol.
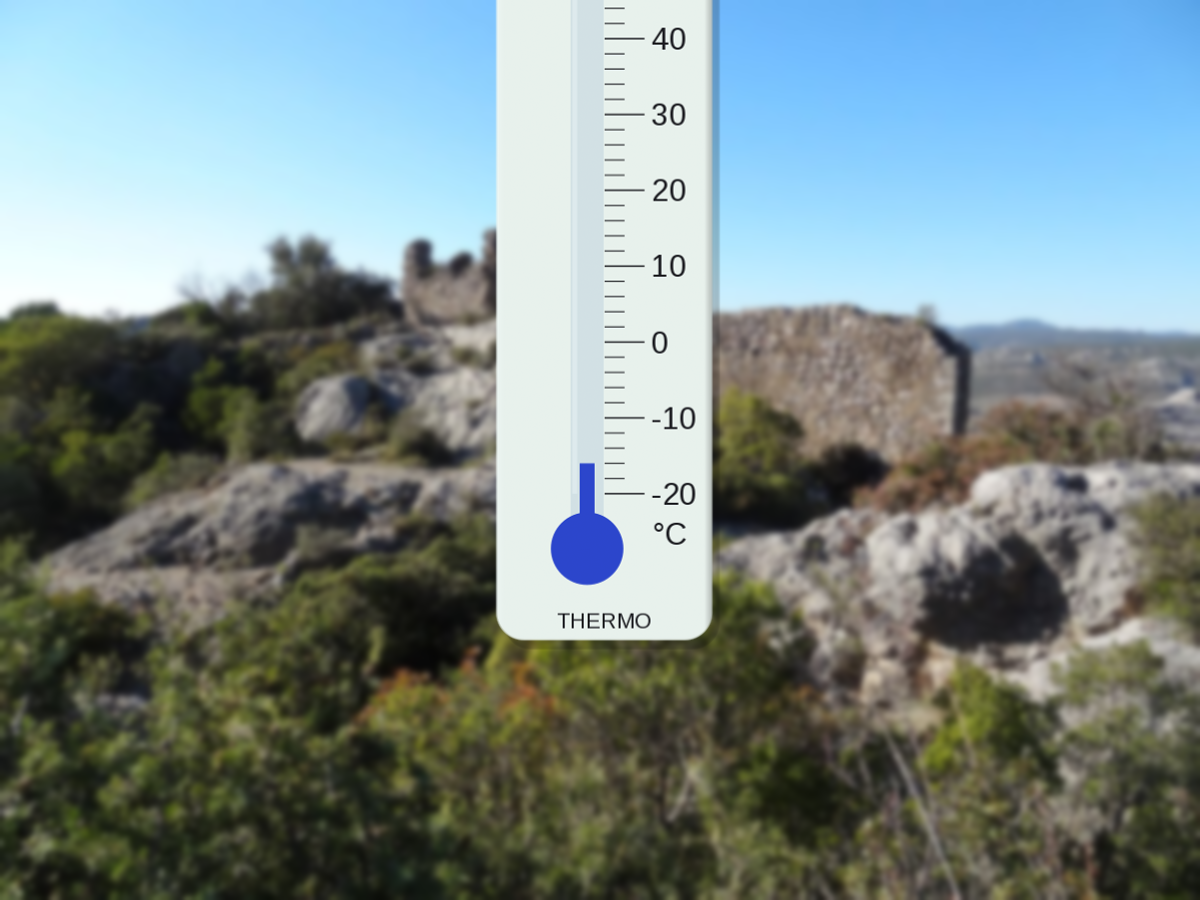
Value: -16 °C
